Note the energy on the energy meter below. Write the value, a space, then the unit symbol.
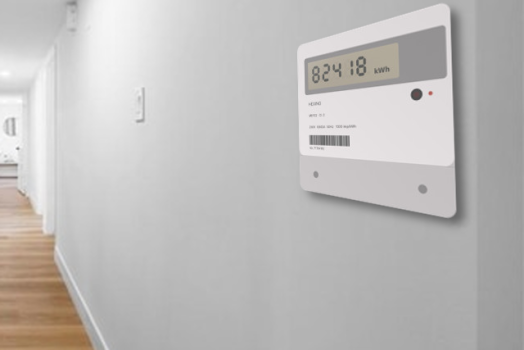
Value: 82418 kWh
